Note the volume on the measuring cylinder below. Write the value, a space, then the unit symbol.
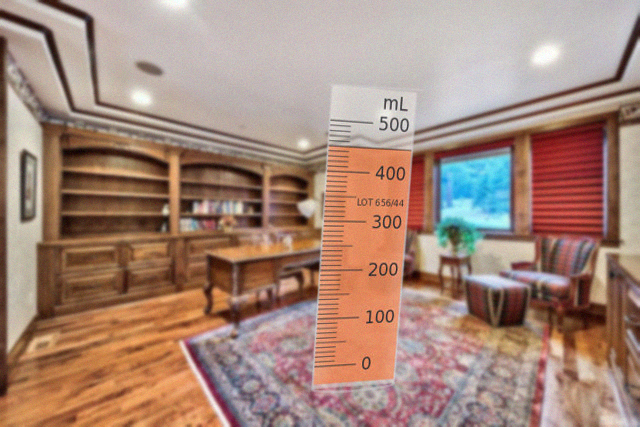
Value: 450 mL
